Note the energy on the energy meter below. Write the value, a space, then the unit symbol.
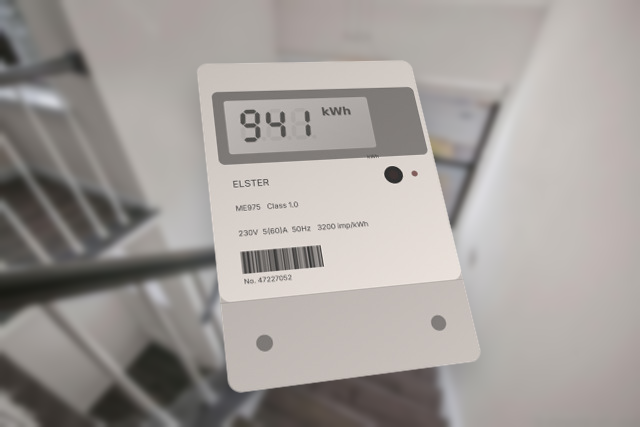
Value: 941 kWh
